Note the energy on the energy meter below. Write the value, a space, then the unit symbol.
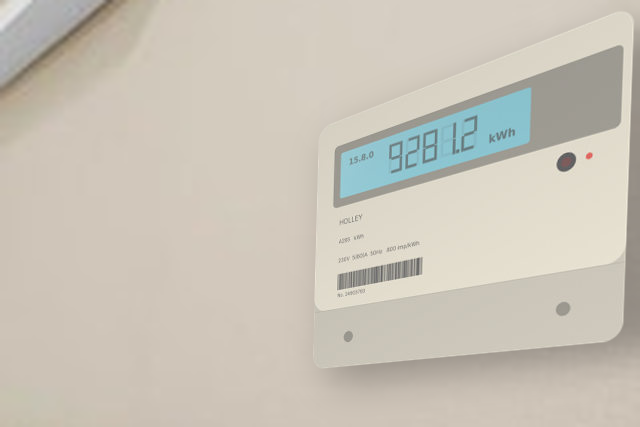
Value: 9281.2 kWh
